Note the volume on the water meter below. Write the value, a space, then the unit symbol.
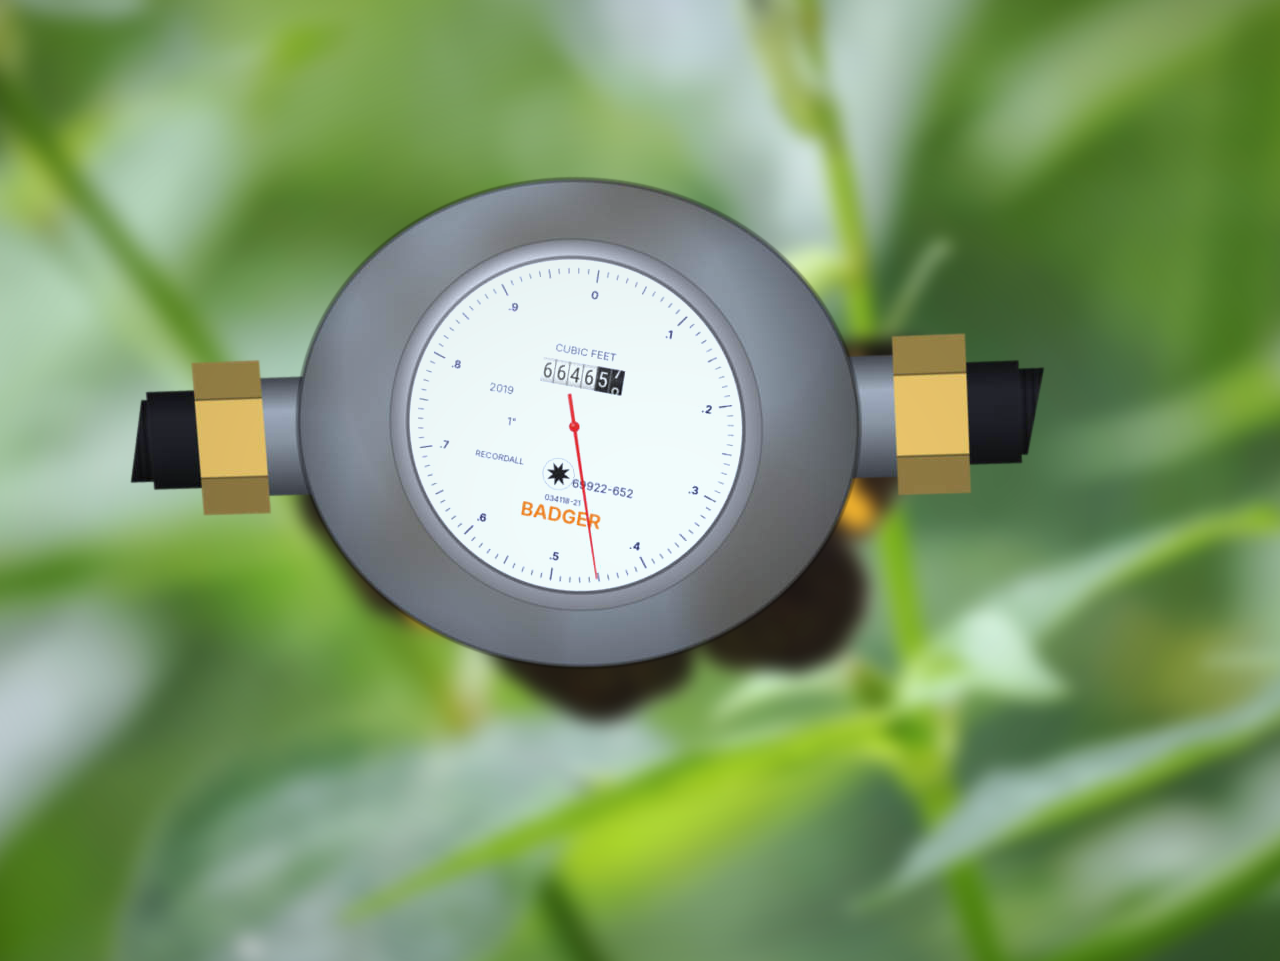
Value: 664657.45 ft³
